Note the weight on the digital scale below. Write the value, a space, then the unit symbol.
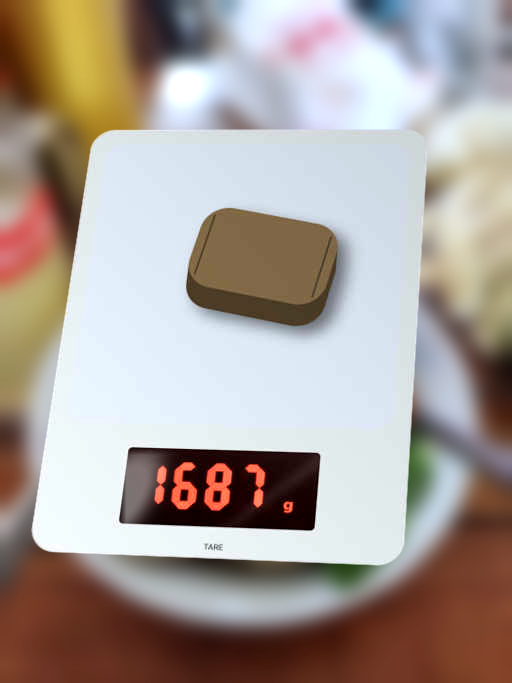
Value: 1687 g
